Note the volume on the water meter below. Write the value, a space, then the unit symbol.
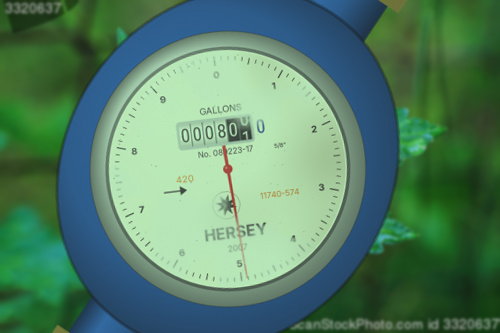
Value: 8004.9 gal
